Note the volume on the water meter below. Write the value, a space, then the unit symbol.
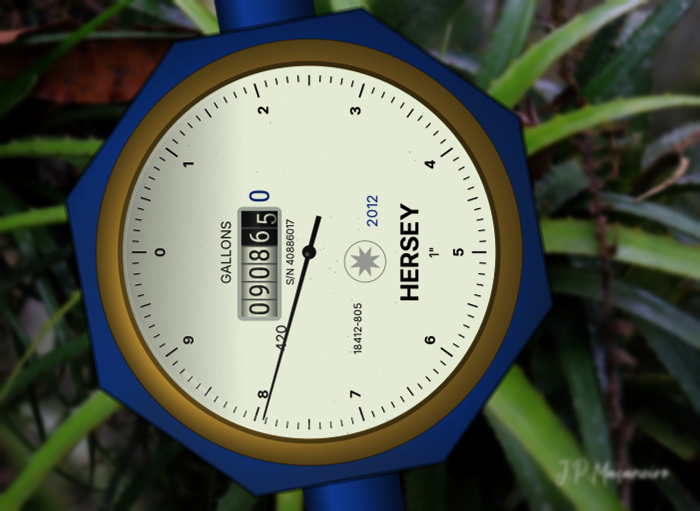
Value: 908647.9 gal
